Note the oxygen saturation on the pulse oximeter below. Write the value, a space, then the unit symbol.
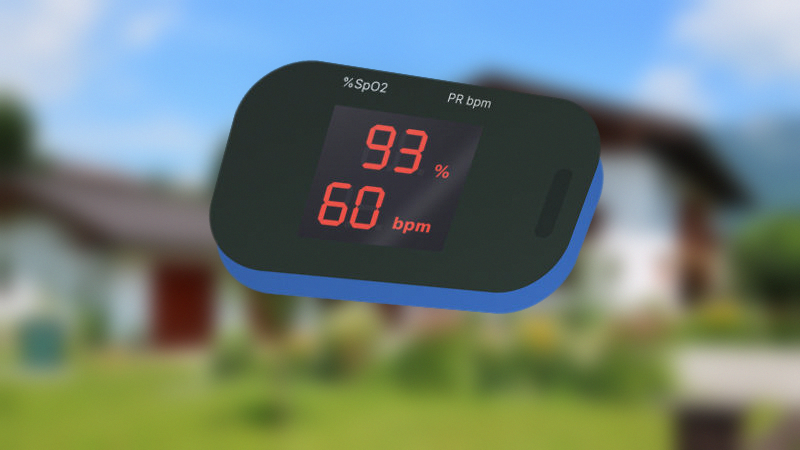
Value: 93 %
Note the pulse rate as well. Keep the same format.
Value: 60 bpm
